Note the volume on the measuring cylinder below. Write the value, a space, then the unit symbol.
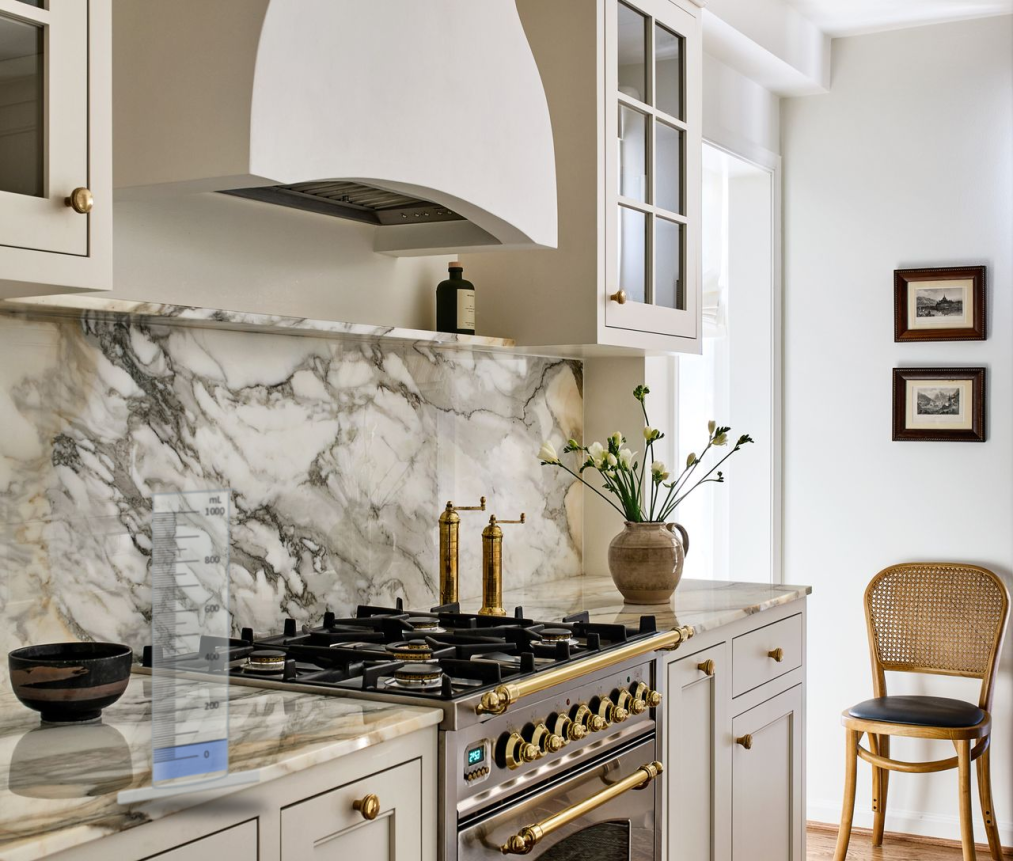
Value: 50 mL
